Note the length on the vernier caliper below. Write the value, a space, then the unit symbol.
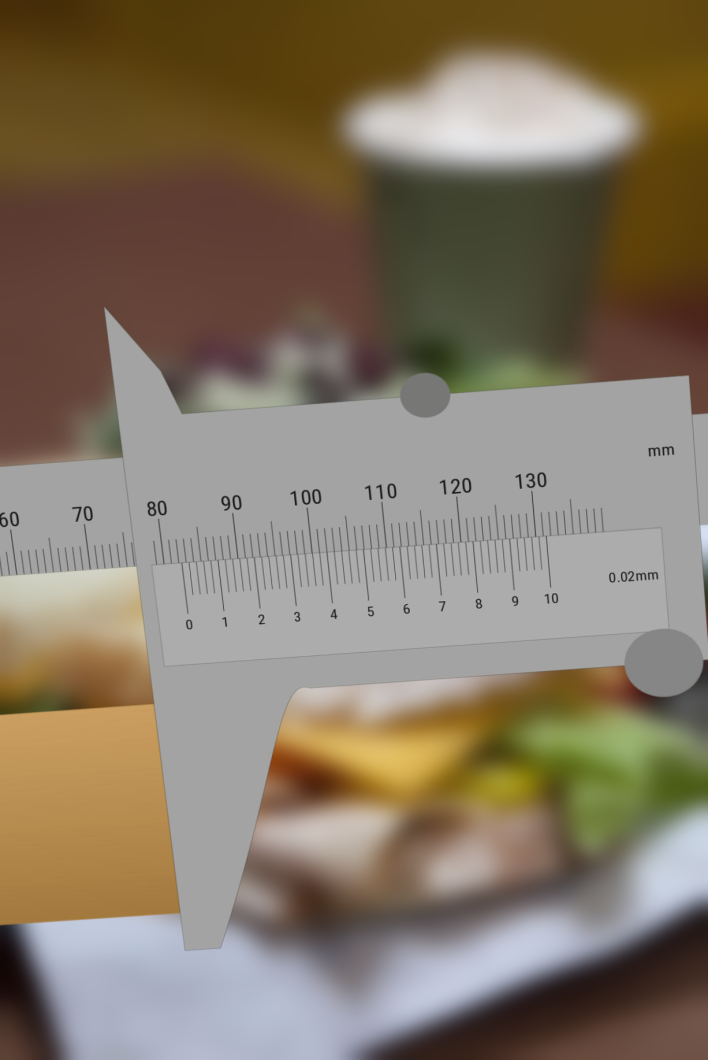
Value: 82.4 mm
